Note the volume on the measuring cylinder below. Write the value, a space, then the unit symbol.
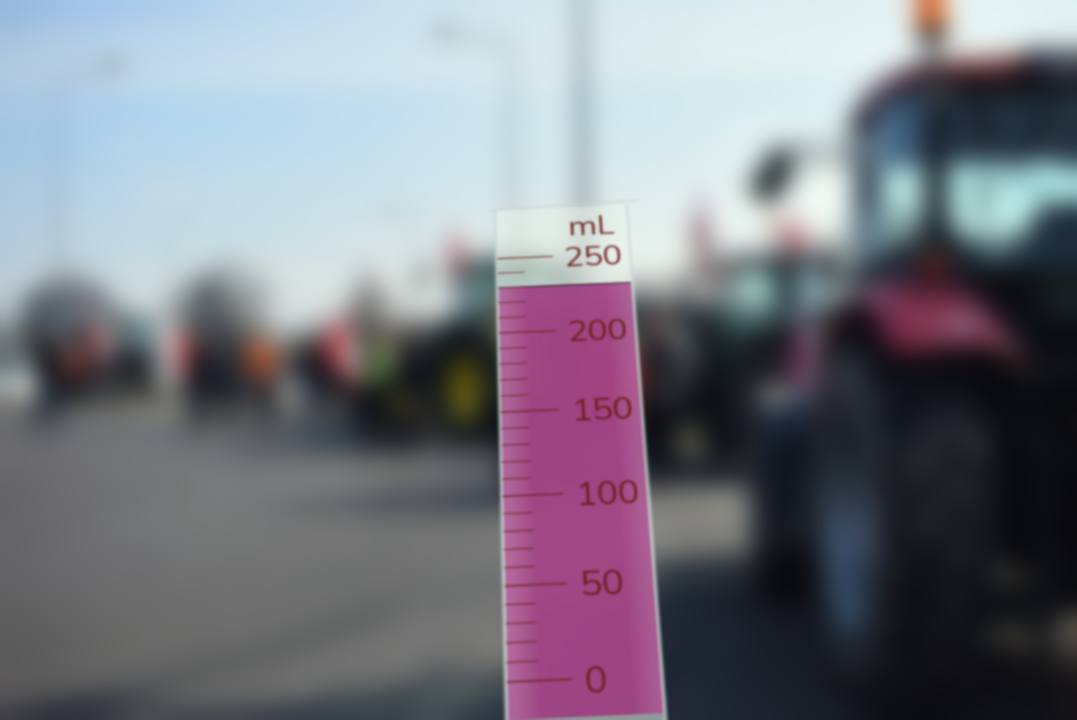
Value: 230 mL
